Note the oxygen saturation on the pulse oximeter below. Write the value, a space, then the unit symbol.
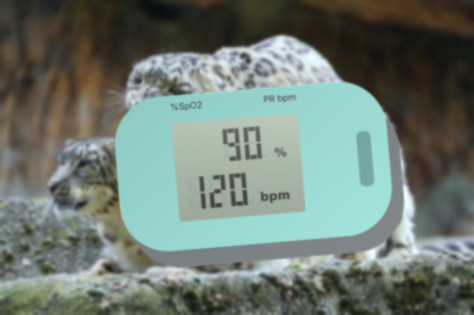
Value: 90 %
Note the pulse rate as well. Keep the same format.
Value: 120 bpm
